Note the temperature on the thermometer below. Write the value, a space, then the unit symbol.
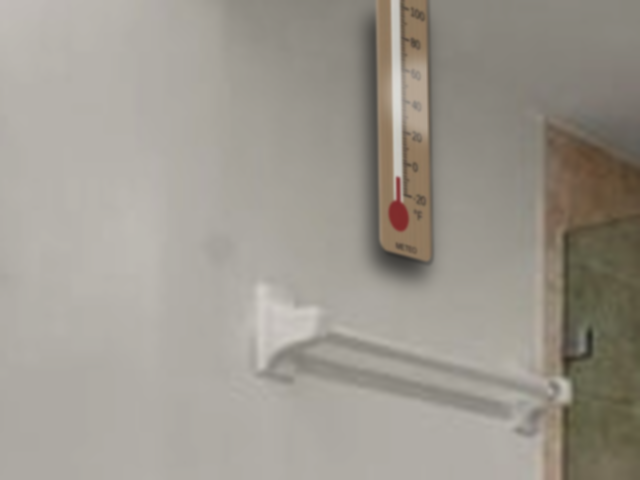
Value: -10 °F
